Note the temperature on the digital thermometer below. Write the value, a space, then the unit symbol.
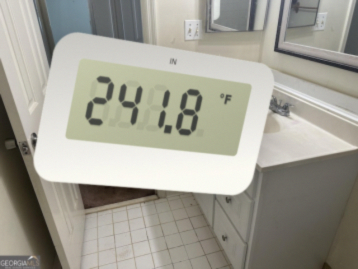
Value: 241.8 °F
